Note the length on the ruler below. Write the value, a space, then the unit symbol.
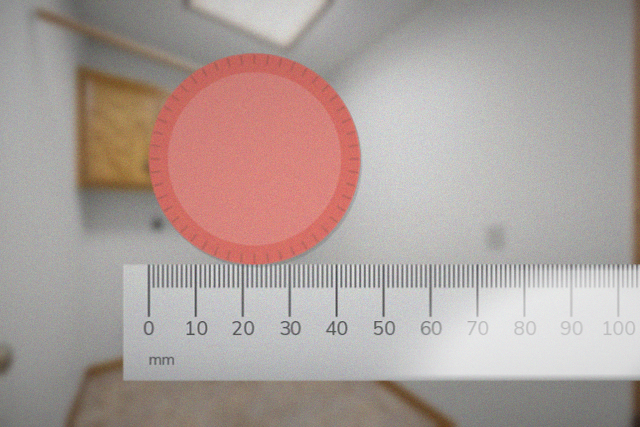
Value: 45 mm
